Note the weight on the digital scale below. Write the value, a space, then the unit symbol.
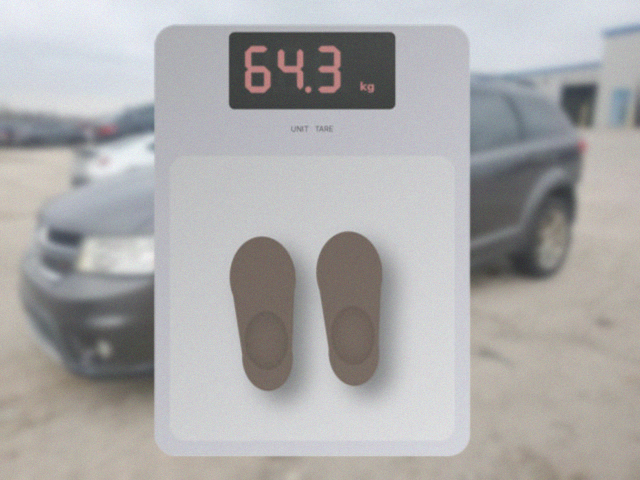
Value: 64.3 kg
